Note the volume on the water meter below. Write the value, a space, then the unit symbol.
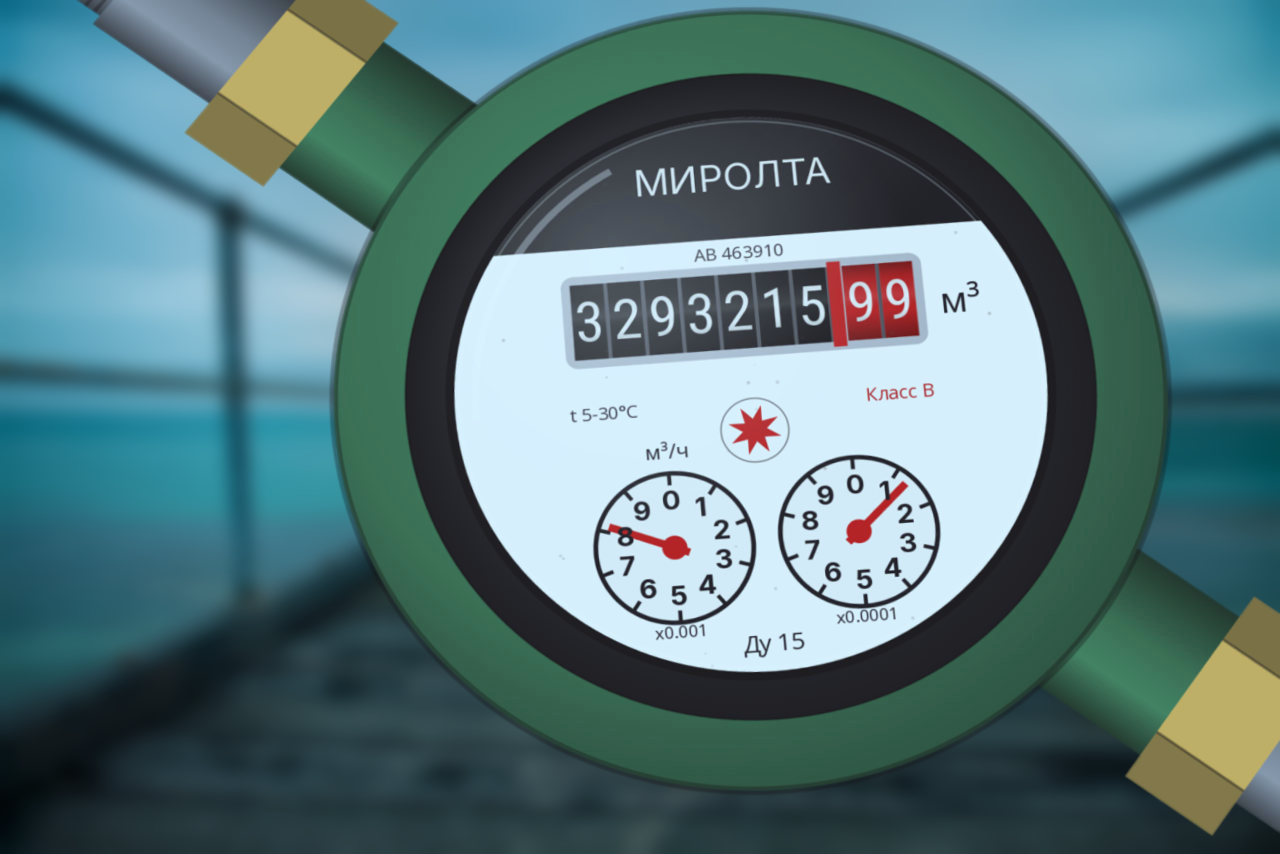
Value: 3293215.9981 m³
